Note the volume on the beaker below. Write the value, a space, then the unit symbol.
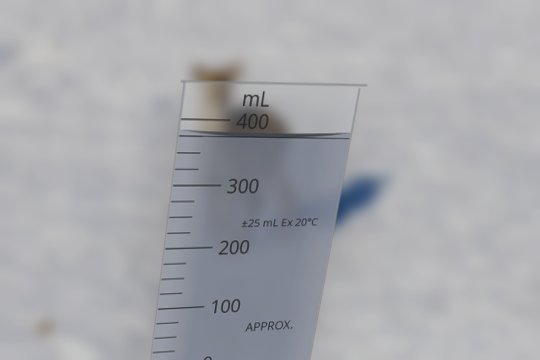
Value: 375 mL
